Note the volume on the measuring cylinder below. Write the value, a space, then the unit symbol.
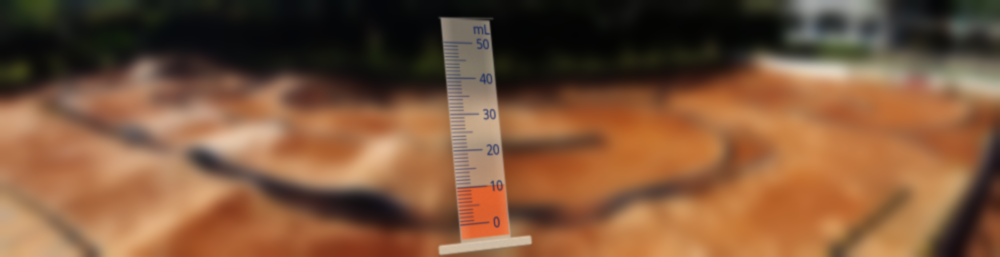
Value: 10 mL
